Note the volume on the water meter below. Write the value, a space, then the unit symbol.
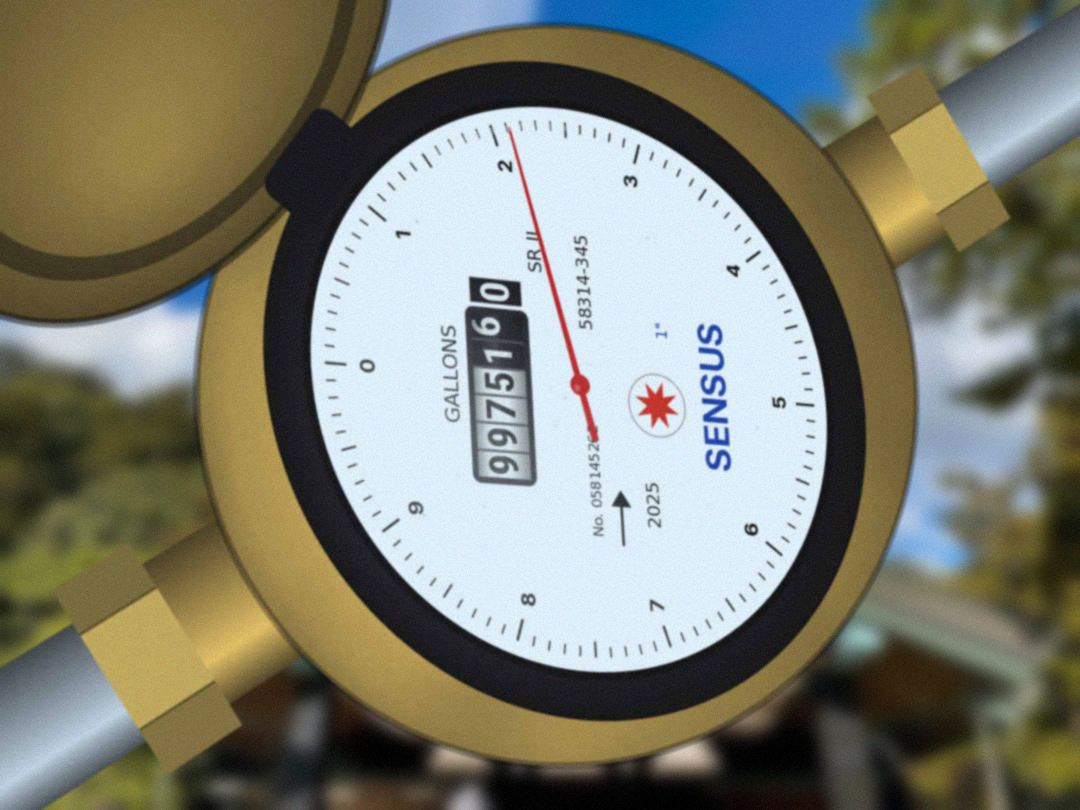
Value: 9975162.1 gal
